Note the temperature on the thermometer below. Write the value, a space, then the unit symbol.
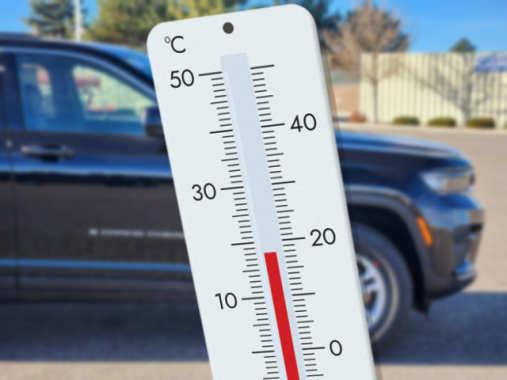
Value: 18 °C
